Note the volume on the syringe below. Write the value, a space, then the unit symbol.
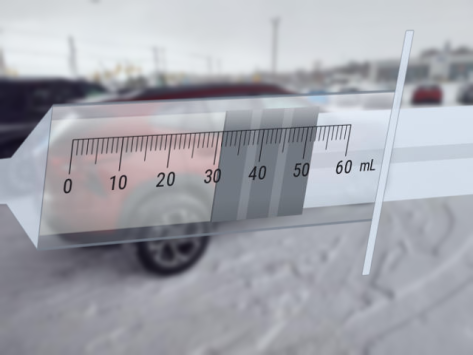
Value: 31 mL
